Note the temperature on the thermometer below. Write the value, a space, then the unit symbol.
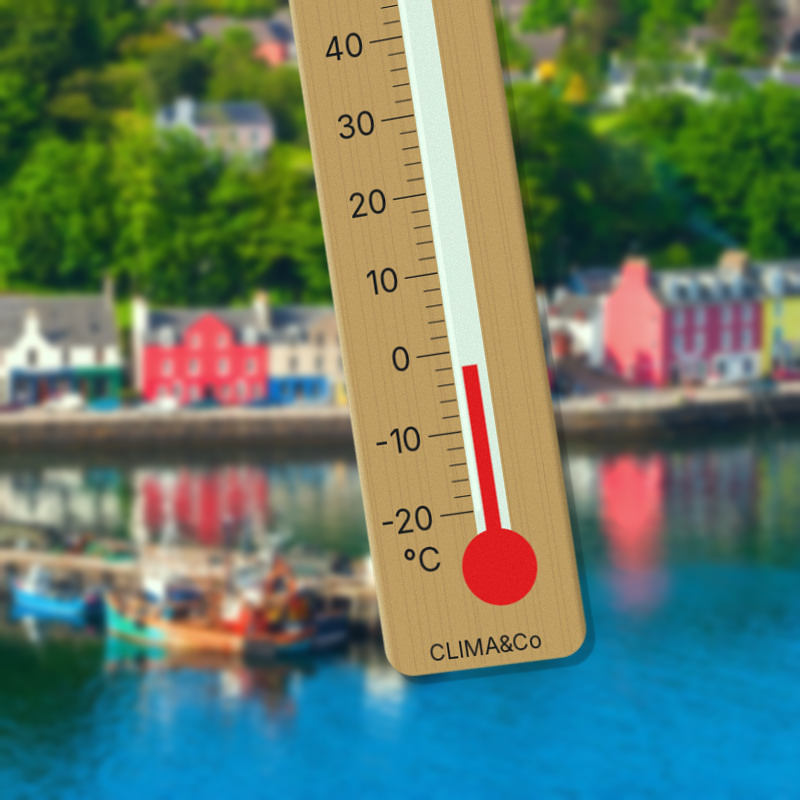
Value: -2 °C
